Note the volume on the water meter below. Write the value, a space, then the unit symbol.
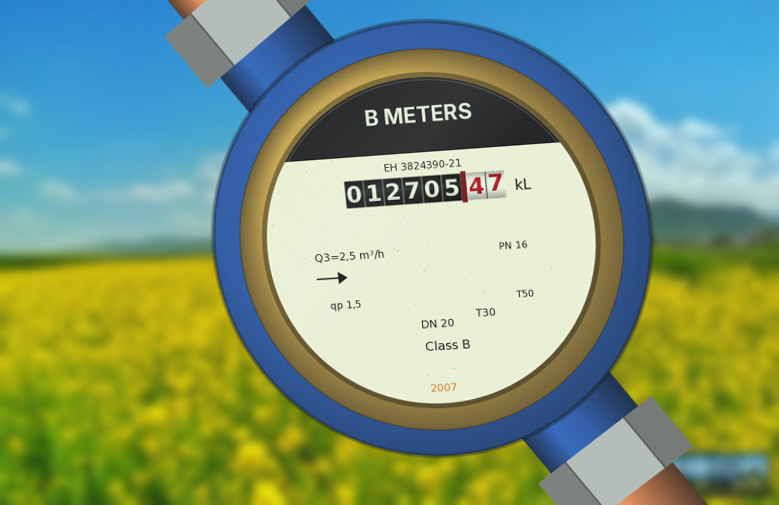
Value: 12705.47 kL
